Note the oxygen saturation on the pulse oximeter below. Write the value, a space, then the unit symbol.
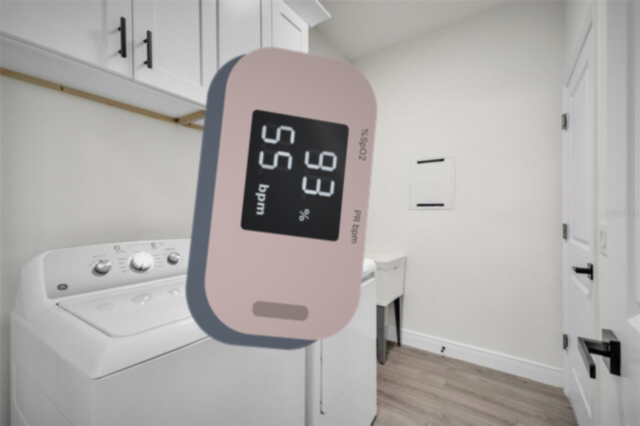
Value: 93 %
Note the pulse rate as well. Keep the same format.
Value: 55 bpm
